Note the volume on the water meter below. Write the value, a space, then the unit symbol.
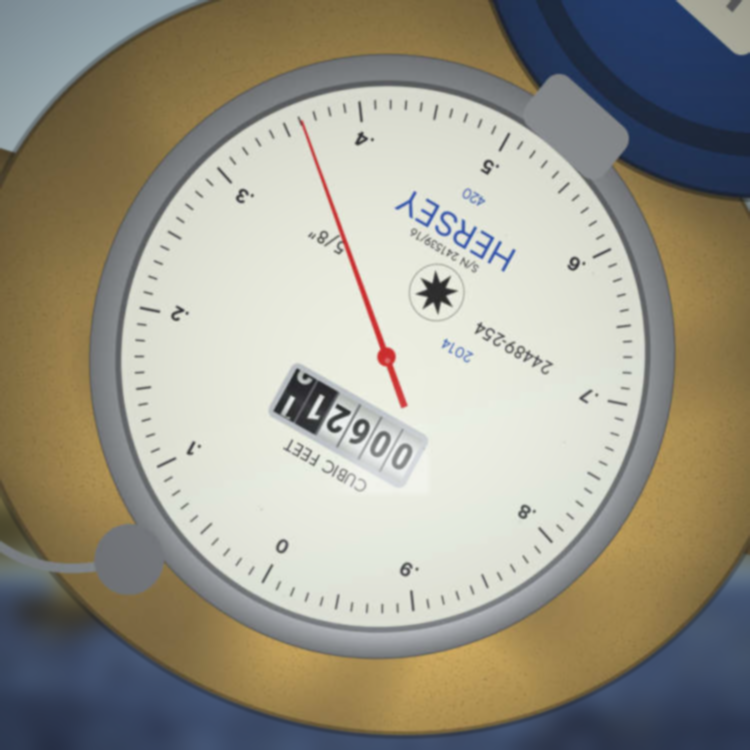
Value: 6211.36 ft³
